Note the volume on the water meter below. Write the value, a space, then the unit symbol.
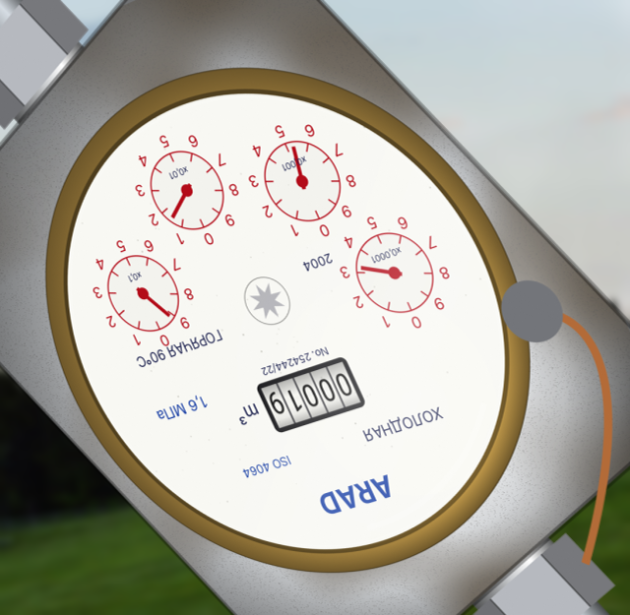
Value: 18.9153 m³
